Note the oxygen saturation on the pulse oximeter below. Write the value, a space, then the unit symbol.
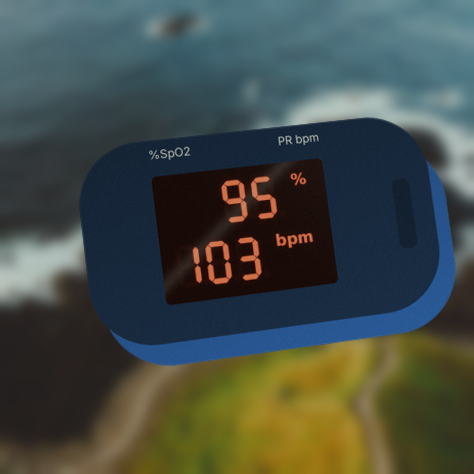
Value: 95 %
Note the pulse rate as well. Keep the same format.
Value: 103 bpm
